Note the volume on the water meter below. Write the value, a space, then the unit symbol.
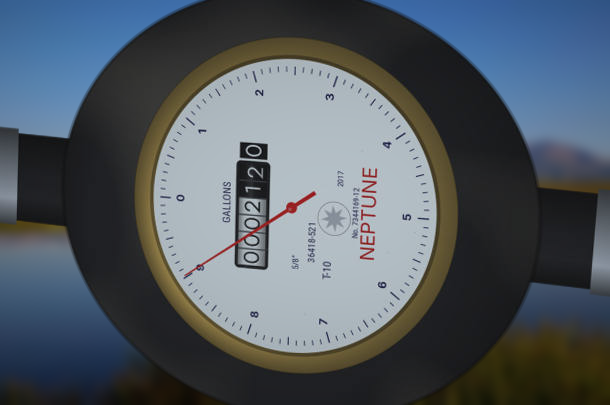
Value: 2119.0 gal
